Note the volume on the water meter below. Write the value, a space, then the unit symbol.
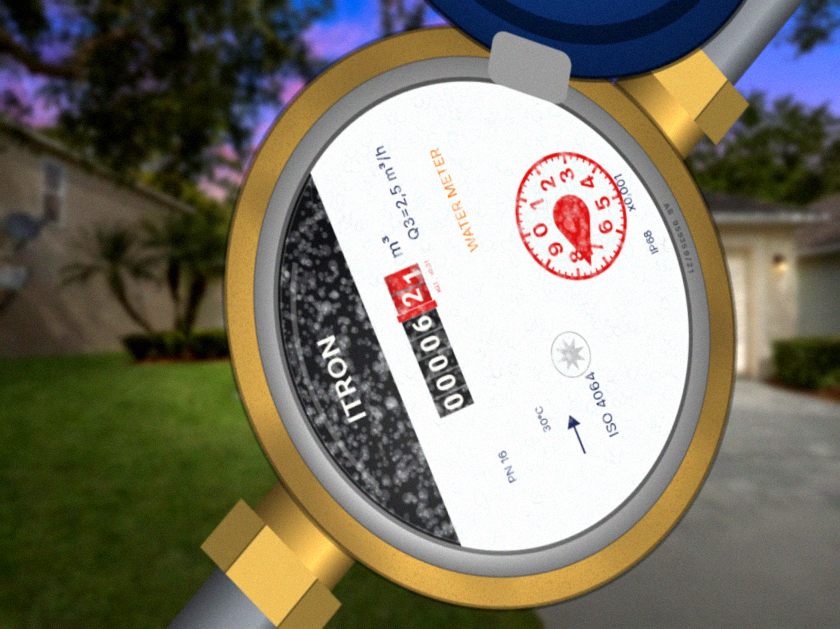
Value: 6.207 m³
